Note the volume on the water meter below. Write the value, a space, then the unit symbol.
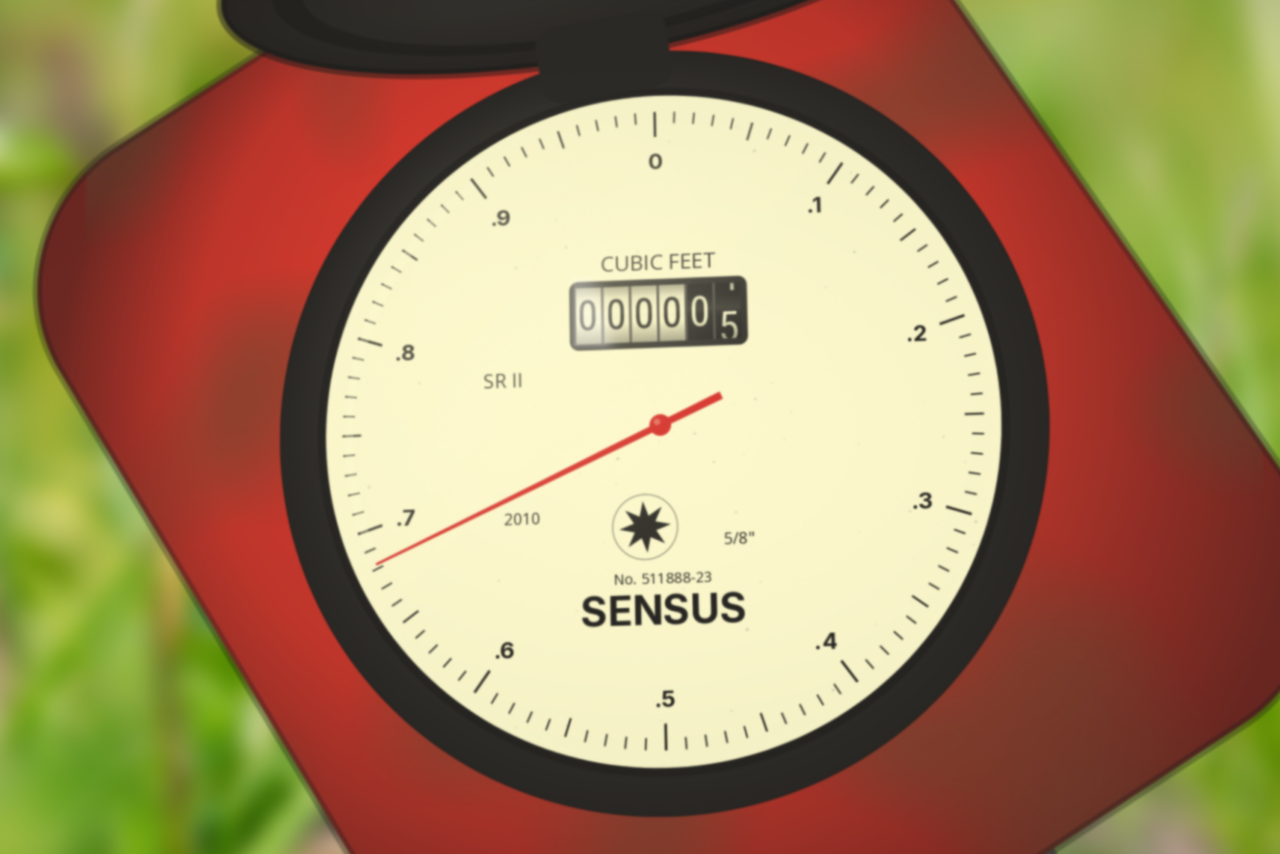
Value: 4.68 ft³
